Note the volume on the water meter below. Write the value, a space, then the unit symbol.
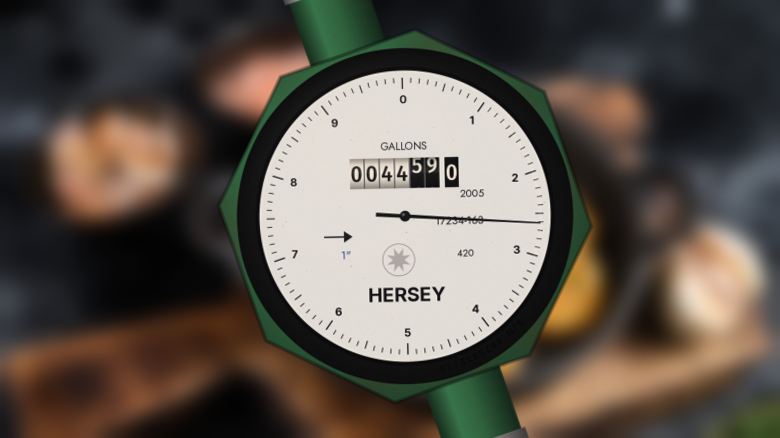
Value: 44592.6 gal
